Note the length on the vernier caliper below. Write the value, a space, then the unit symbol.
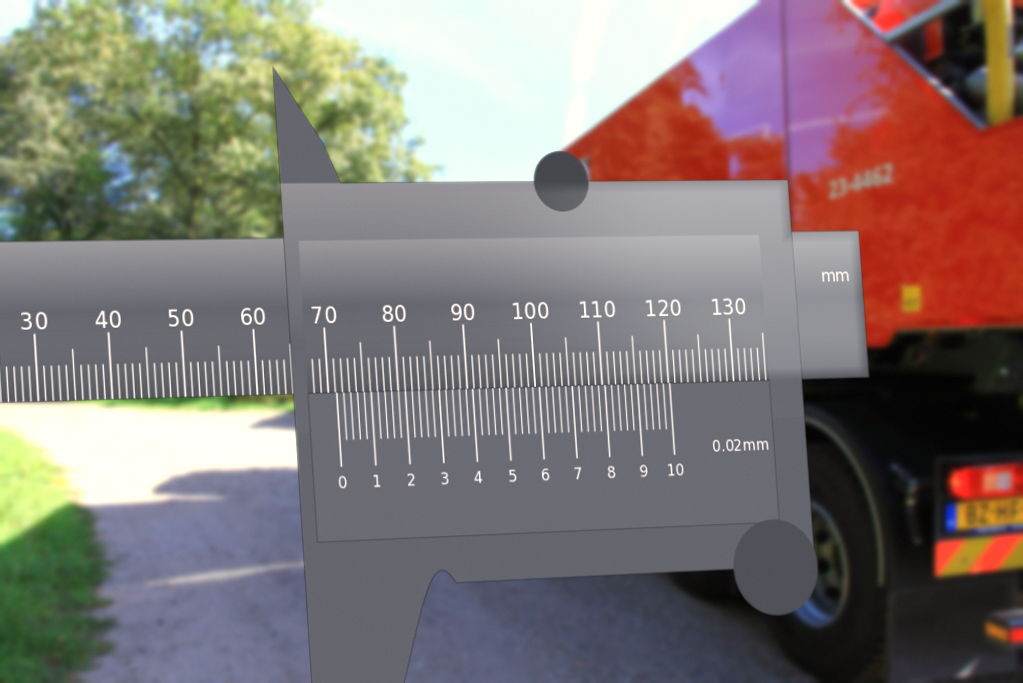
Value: 71.2 mm
